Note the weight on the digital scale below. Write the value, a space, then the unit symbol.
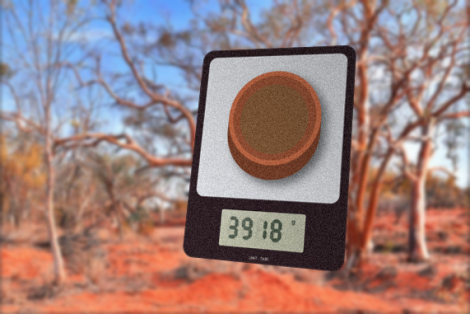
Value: 3918 g
